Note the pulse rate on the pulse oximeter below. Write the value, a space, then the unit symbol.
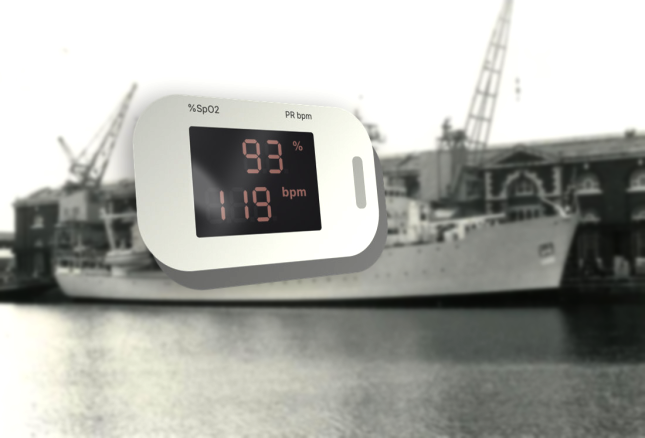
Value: 119 bpm
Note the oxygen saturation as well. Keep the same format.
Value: 93 %
